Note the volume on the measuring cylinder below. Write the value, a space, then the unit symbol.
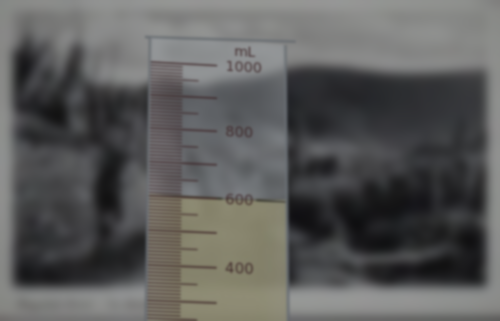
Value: 600 mL
